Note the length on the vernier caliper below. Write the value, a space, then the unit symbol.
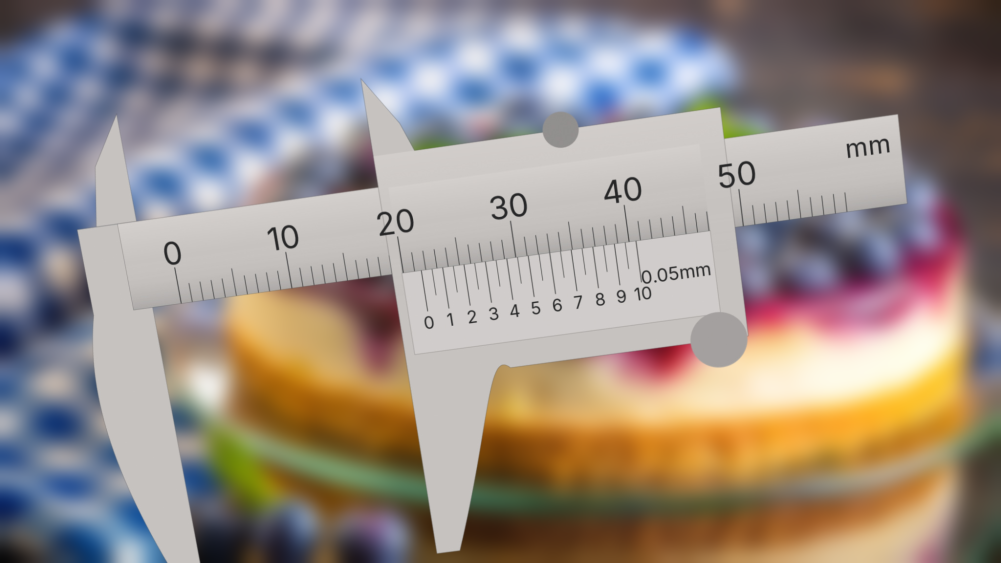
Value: 21.6 mm
